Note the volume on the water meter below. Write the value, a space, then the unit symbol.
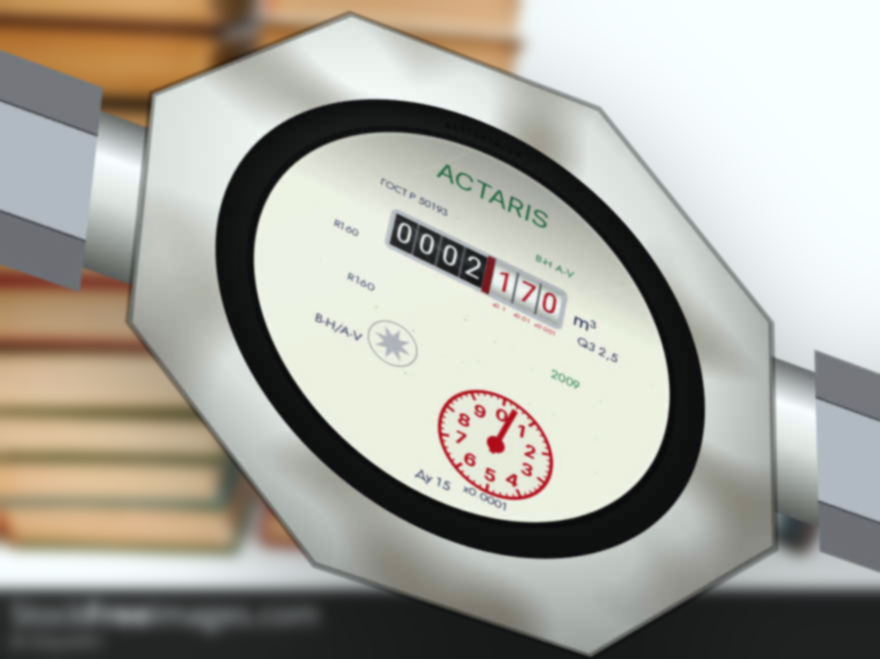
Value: 2.1700 m³
